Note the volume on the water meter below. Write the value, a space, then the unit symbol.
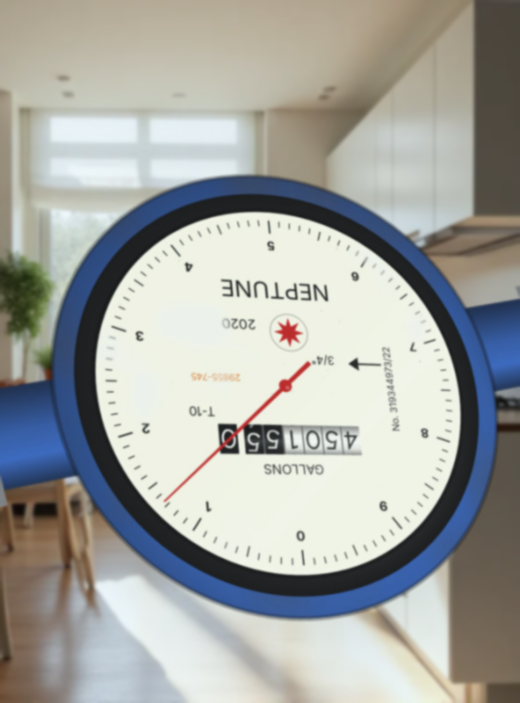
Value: 4501551.3 gal
